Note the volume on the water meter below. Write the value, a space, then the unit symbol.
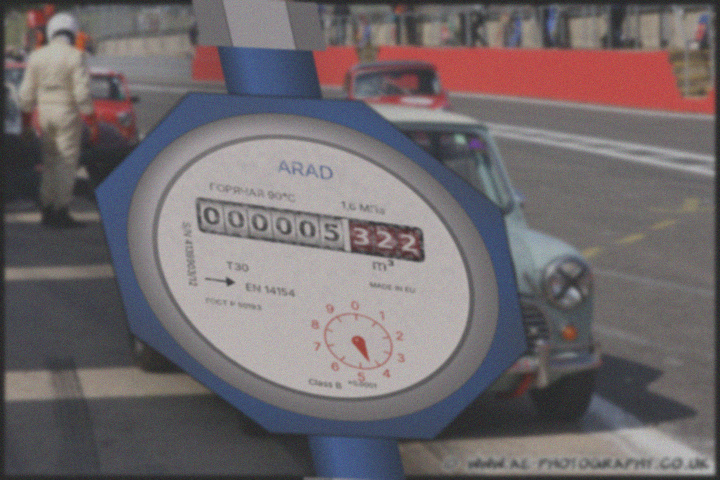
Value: 5.3224 m³
